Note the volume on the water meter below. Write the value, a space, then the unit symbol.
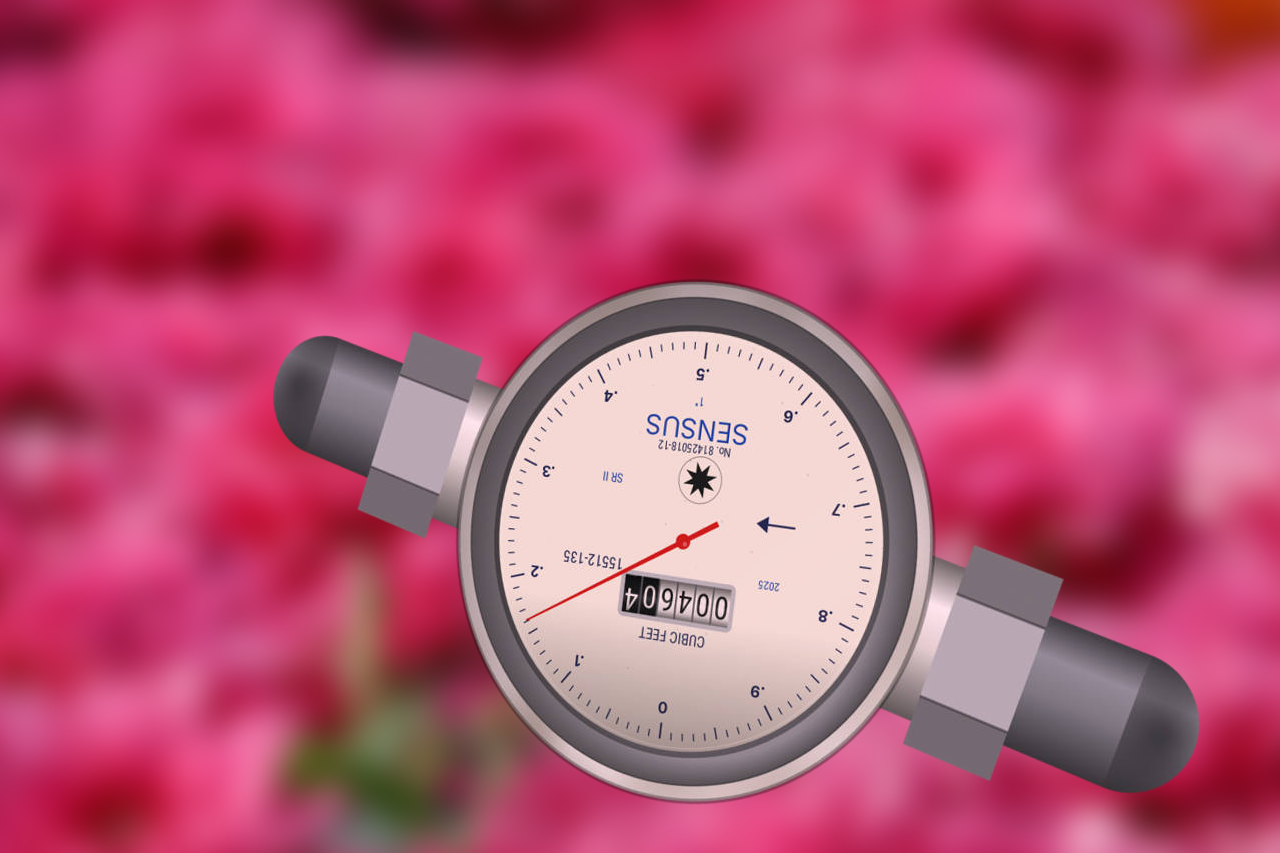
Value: 4604.16 ft³
